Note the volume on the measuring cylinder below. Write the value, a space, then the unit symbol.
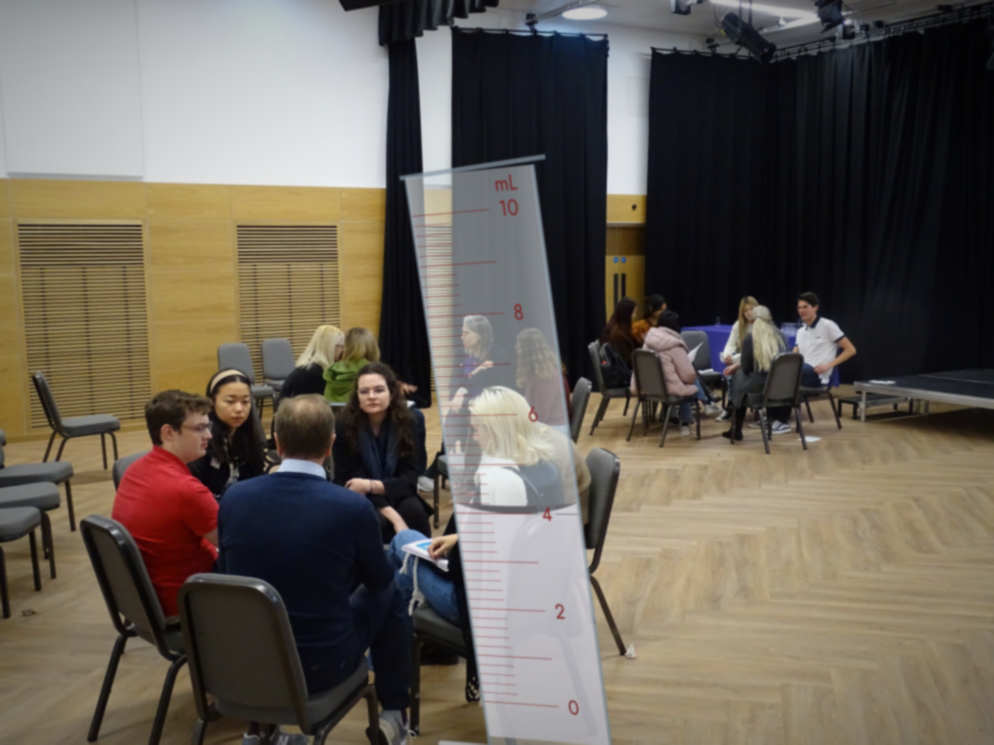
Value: 4 mL
